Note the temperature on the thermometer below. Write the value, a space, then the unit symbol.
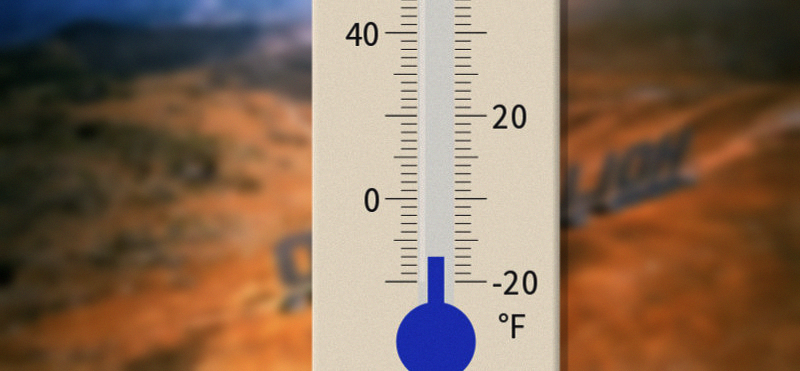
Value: -14 °F
